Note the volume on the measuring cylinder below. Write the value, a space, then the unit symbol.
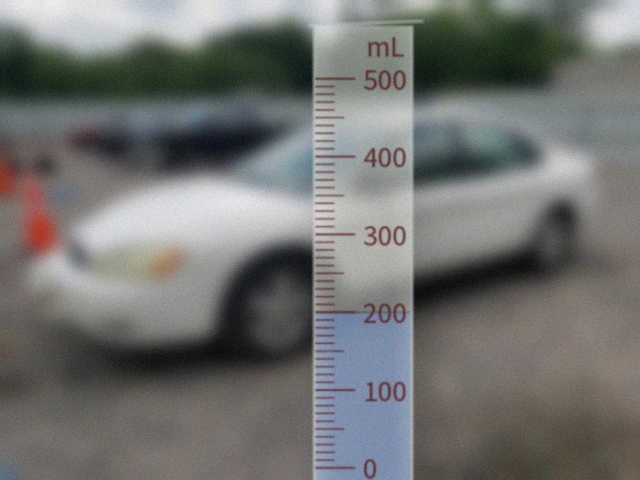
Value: 200 mL
